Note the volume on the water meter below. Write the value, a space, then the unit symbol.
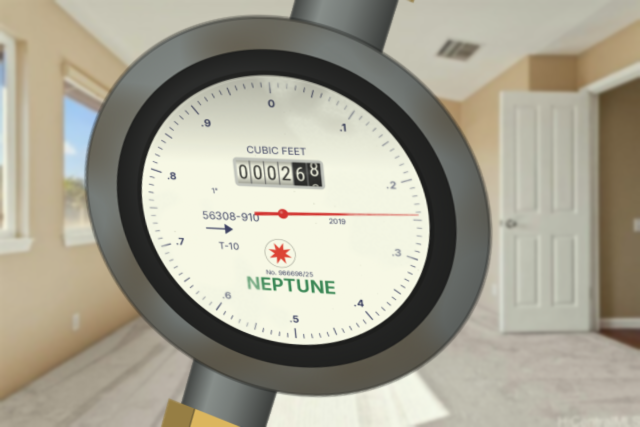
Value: 268.24 ft³
